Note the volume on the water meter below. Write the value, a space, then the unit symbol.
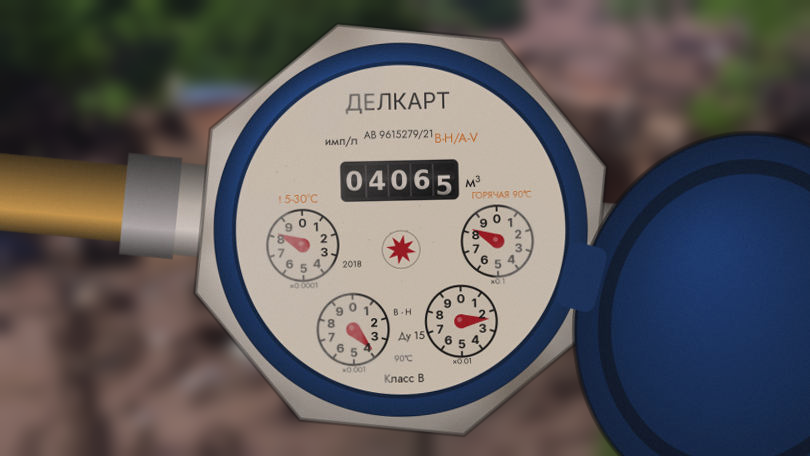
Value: 4064.8238 m³
